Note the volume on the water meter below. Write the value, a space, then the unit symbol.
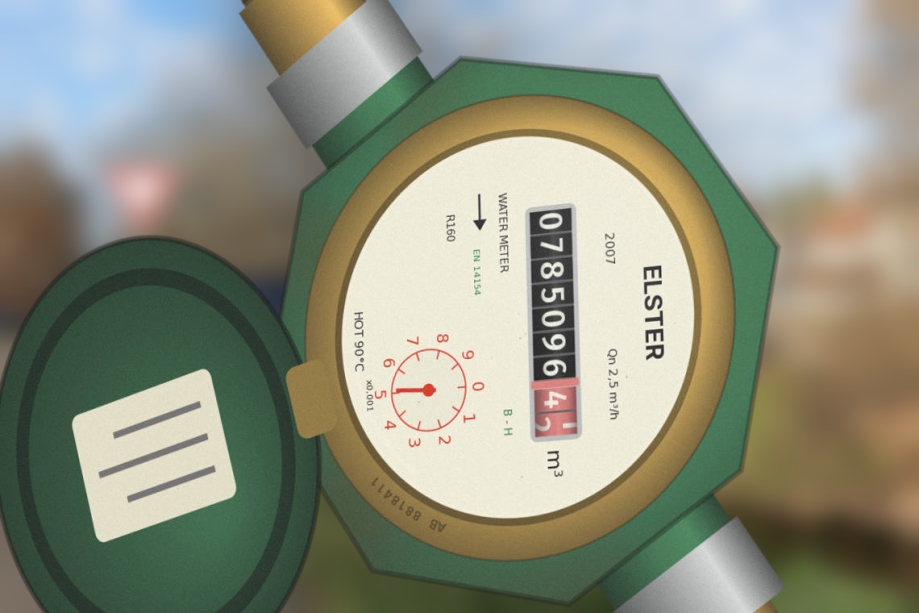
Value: 785096.415 m³
